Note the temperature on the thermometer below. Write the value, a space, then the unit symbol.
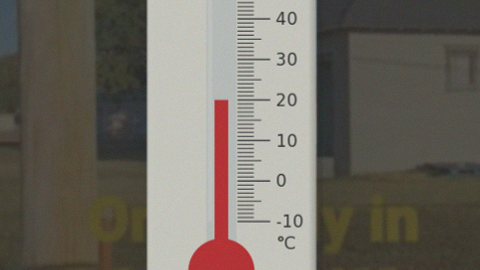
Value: 20 °C
